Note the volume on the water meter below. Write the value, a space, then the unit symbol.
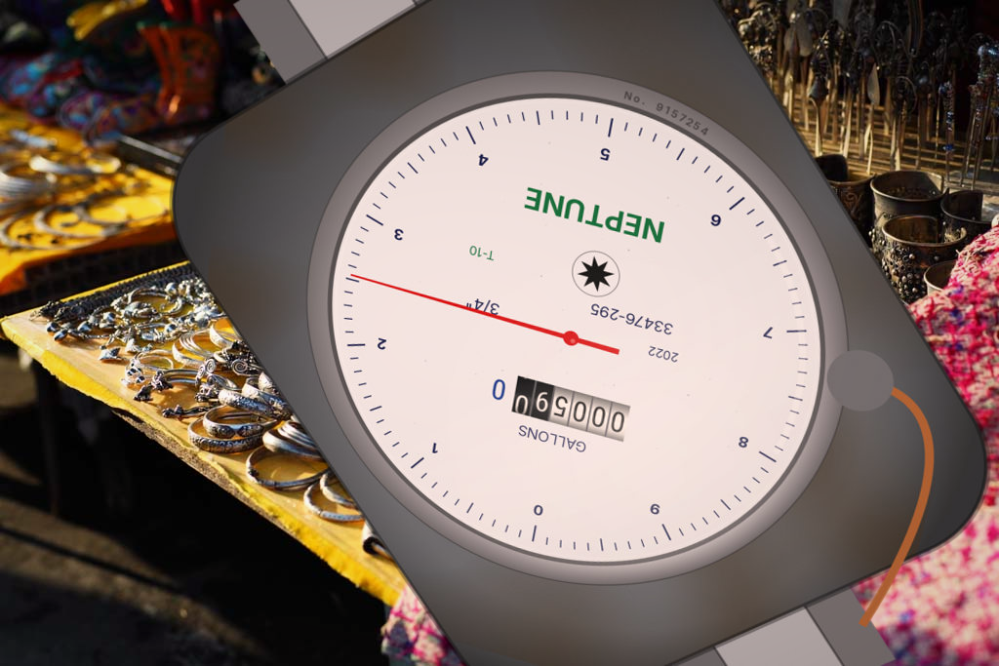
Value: 5902.5 gal
